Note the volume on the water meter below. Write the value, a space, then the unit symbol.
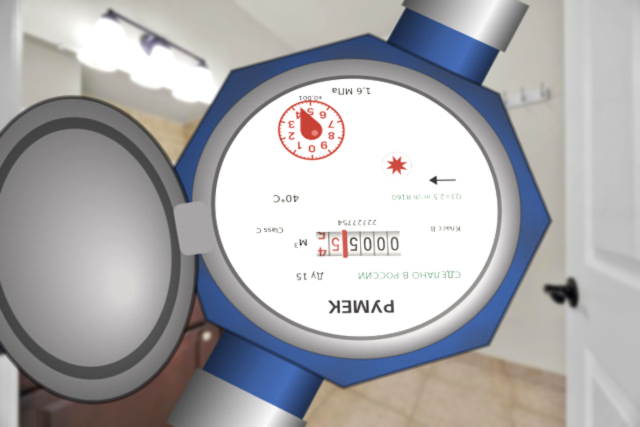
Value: 5.544 m³
